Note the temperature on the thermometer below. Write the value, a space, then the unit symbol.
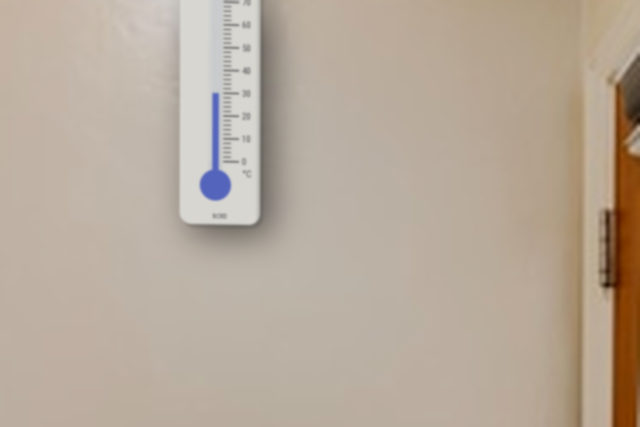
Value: 30 °C
